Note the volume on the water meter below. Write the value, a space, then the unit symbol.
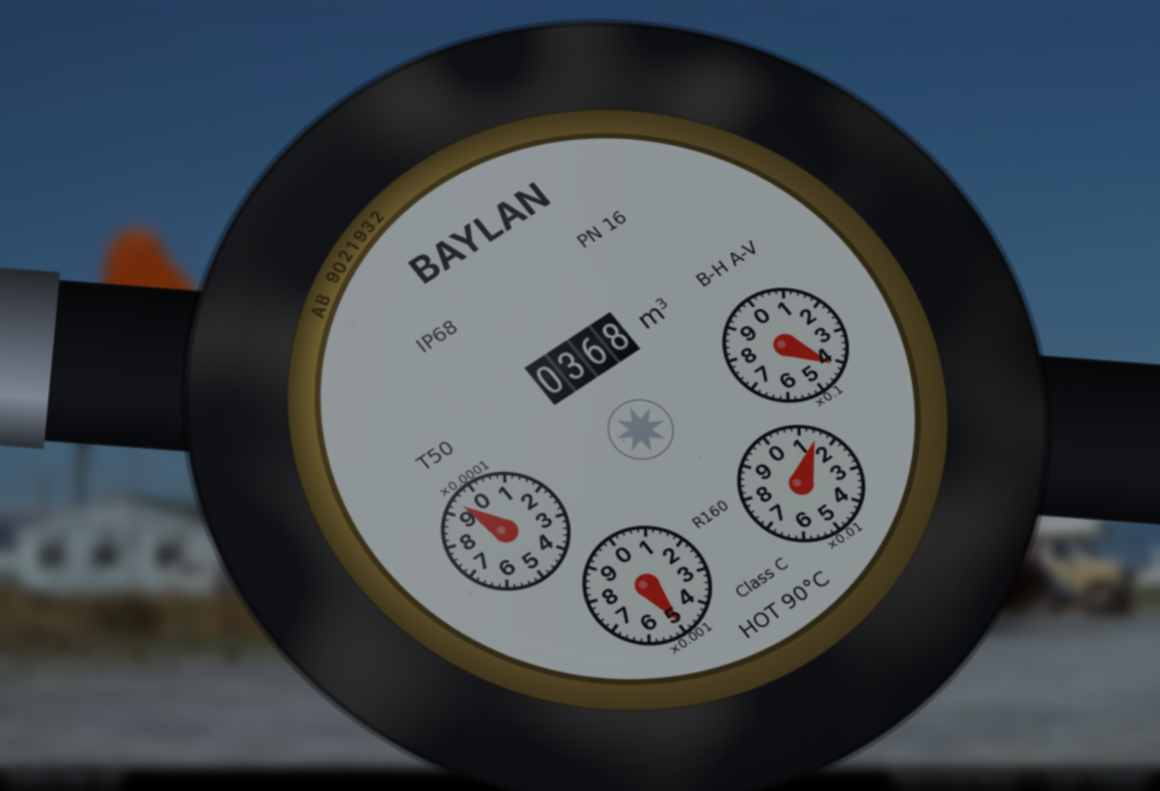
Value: 368.4149 m³
